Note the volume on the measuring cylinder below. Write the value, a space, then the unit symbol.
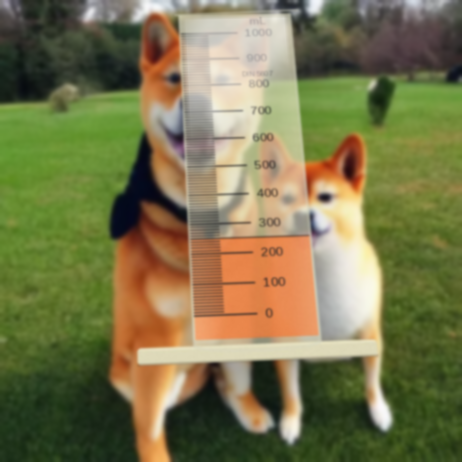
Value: 250 mL
